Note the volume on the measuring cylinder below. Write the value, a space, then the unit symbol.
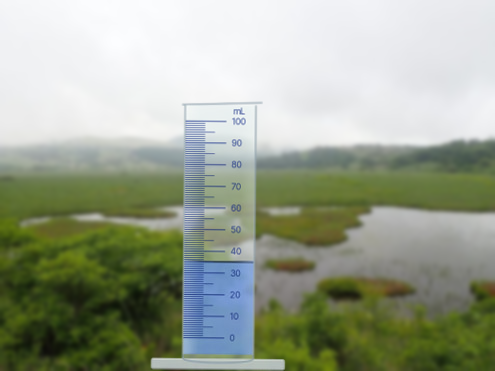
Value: 35 mL
